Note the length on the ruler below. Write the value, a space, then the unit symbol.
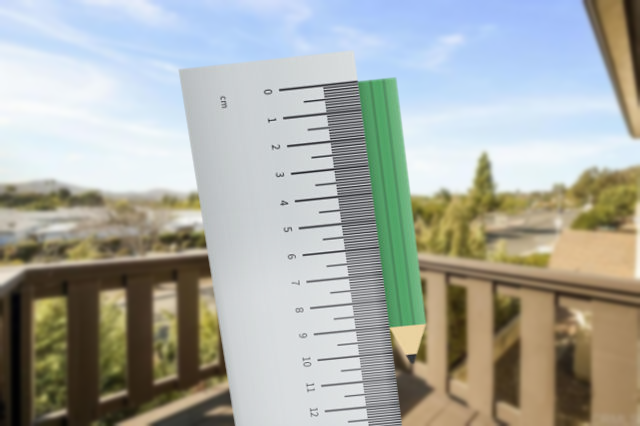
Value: 10.5 cm
